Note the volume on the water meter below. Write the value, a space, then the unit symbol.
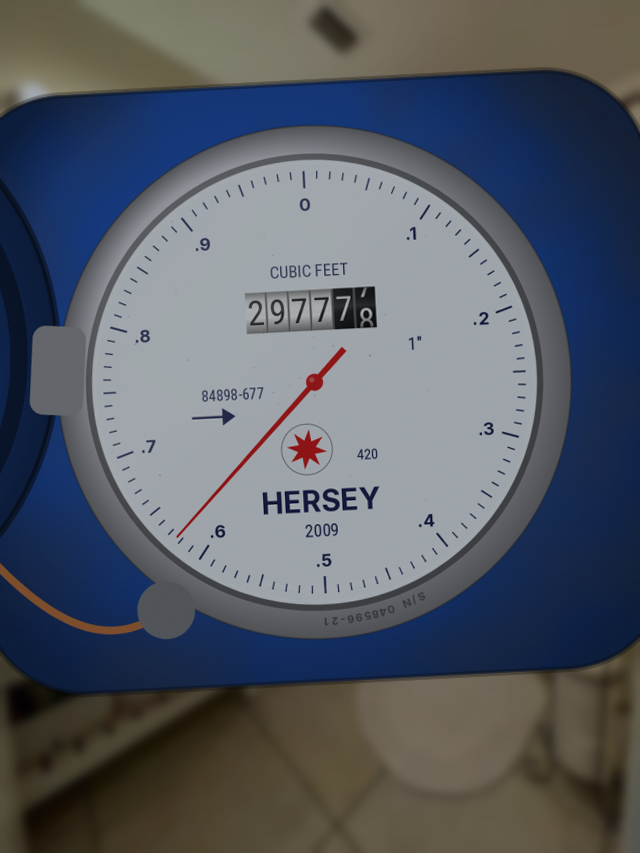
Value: 297777.62 ft³
